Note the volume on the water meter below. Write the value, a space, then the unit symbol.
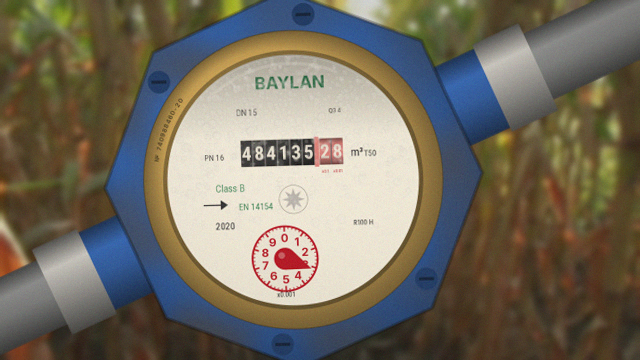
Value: 484135.283 m³
